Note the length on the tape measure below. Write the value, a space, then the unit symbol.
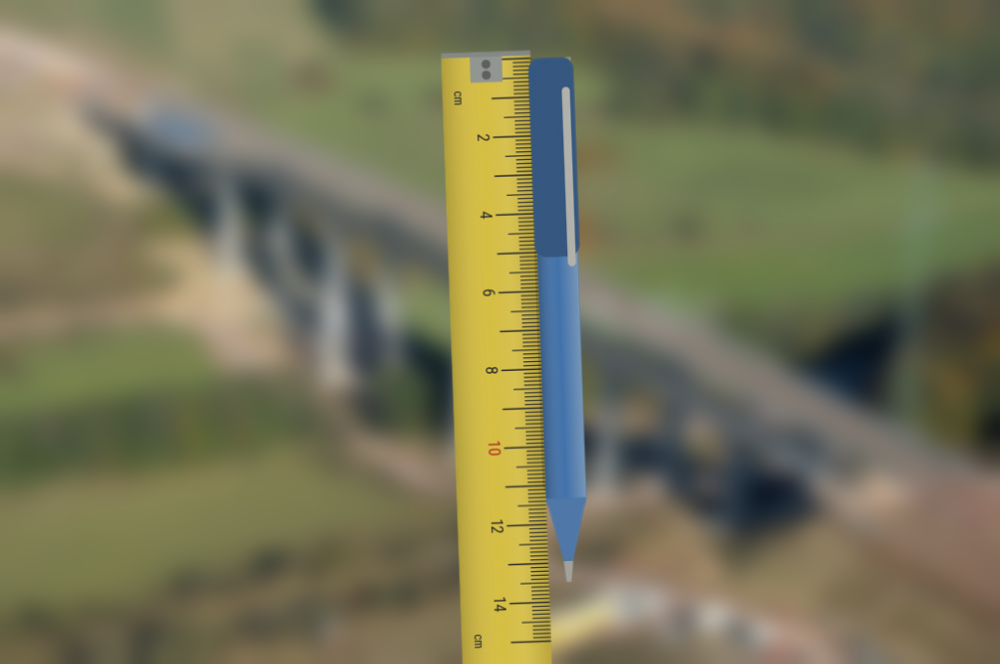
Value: 13.5 cm
